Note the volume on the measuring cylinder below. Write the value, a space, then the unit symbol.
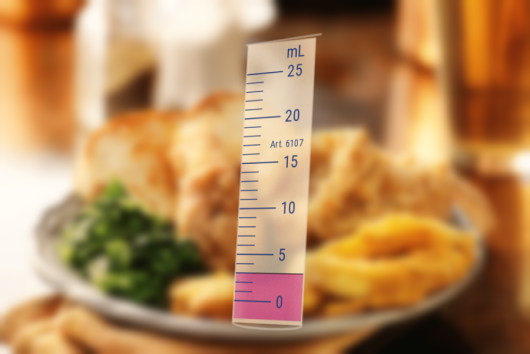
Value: 3 mL
